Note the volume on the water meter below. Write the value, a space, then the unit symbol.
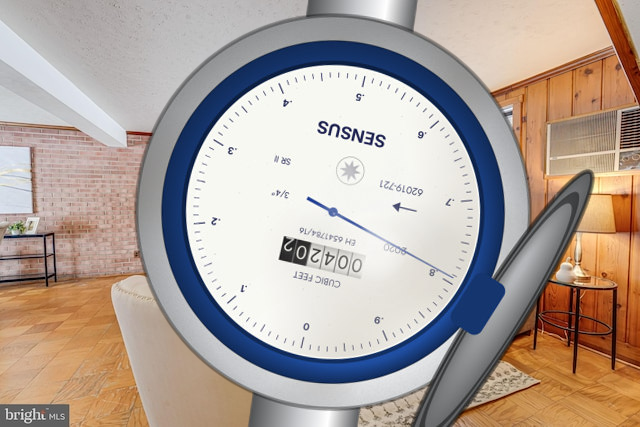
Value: 4201.79 ft³
